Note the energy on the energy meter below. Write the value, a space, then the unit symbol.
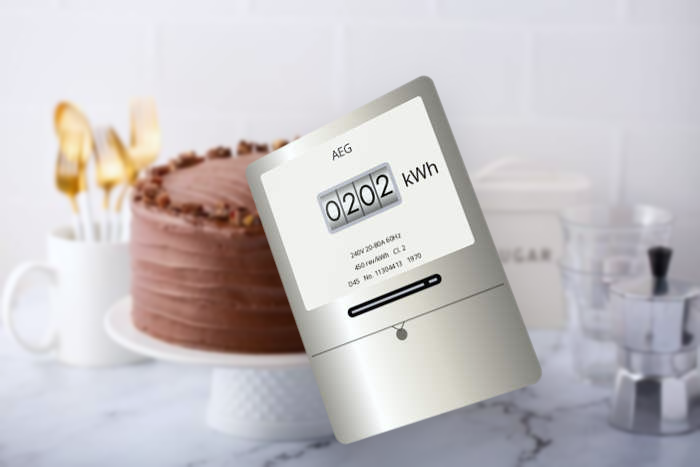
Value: 202 kWh
